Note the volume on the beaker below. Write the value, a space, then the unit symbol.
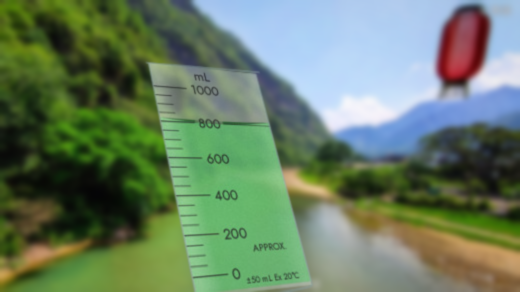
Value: 800 mL
